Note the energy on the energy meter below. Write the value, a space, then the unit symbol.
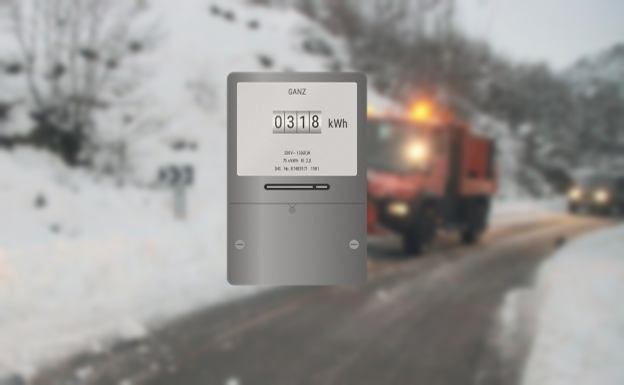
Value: 318 kWh
